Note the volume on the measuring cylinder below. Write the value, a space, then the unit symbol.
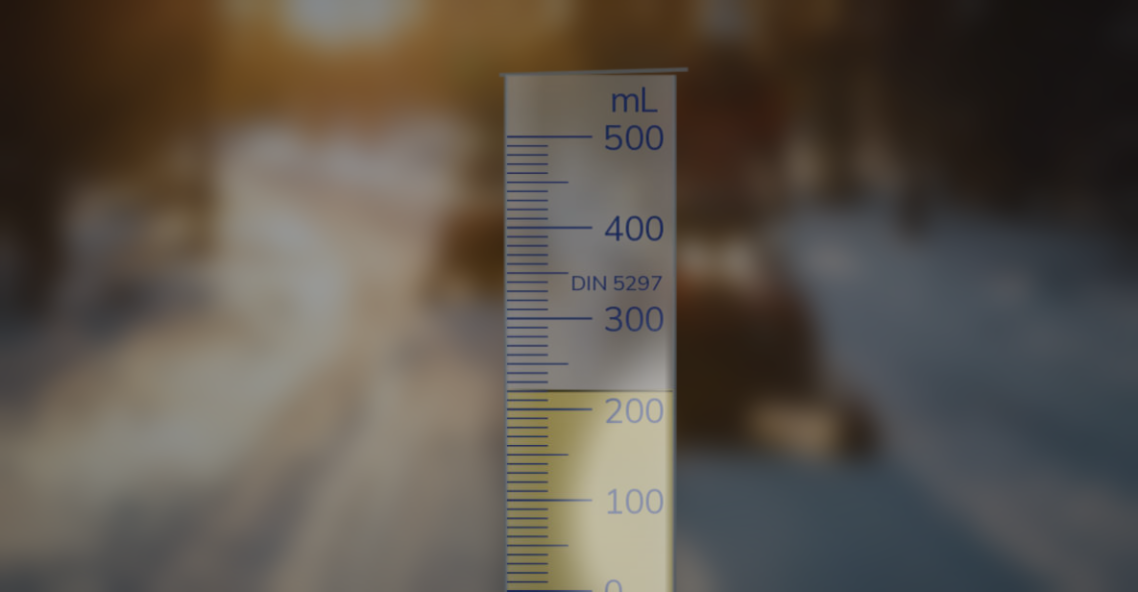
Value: 220 mL
